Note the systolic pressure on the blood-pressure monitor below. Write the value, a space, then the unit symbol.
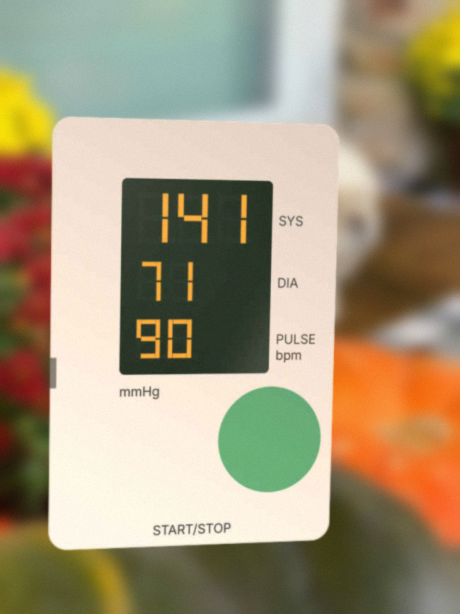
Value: 141 mmHg
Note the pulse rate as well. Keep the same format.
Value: 90 bpm
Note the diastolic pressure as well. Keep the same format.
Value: 71 mmHg
